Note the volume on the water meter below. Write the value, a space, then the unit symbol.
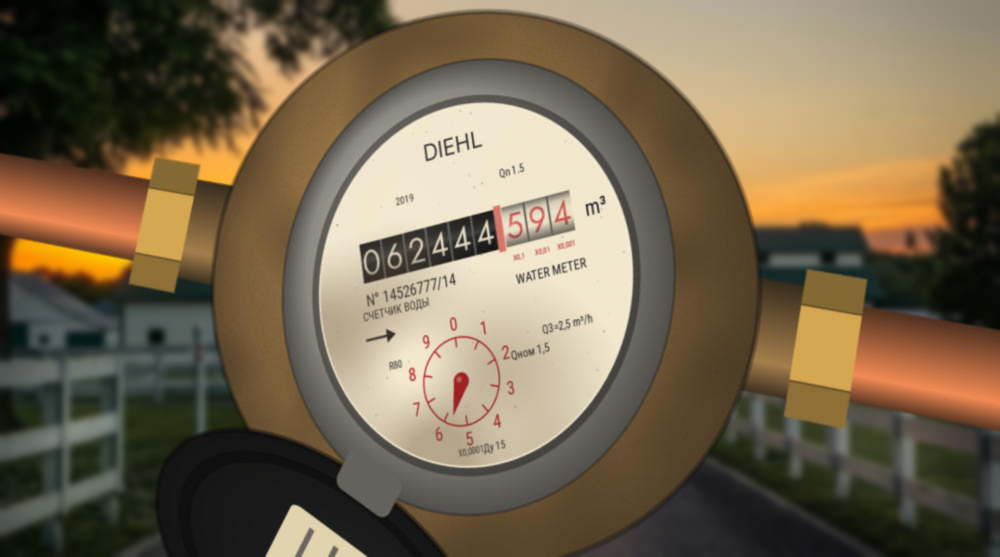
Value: 62444.5945 m³
